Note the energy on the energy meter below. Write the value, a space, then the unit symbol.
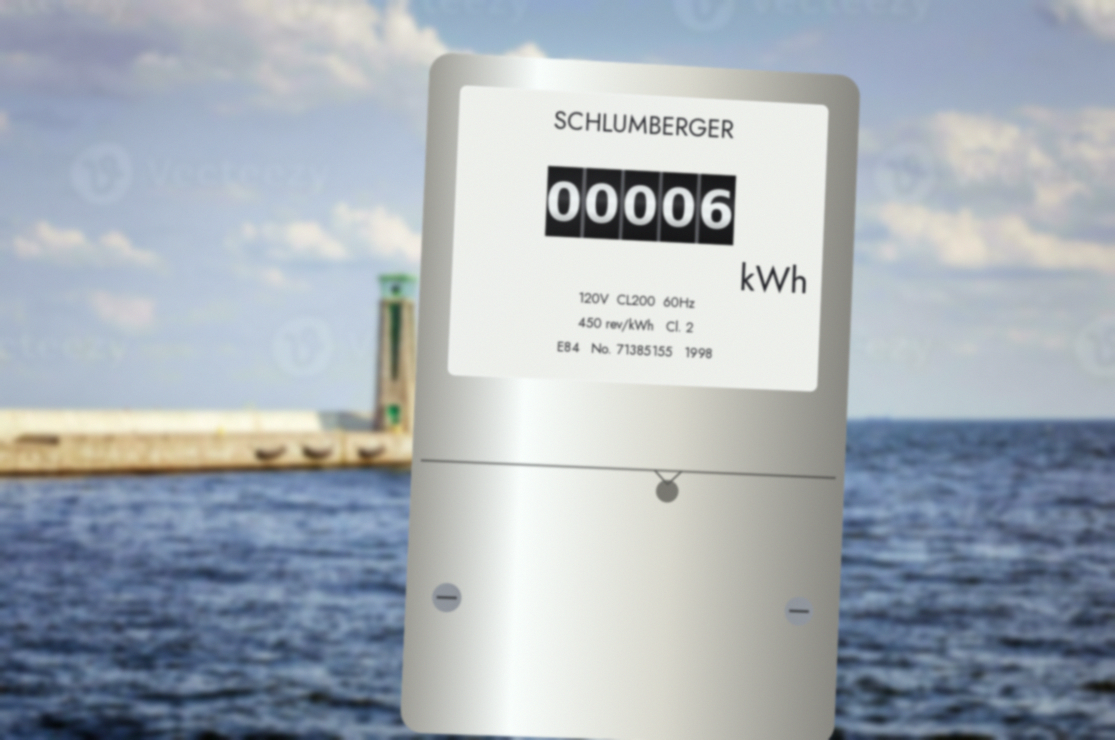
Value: 6 kWh
